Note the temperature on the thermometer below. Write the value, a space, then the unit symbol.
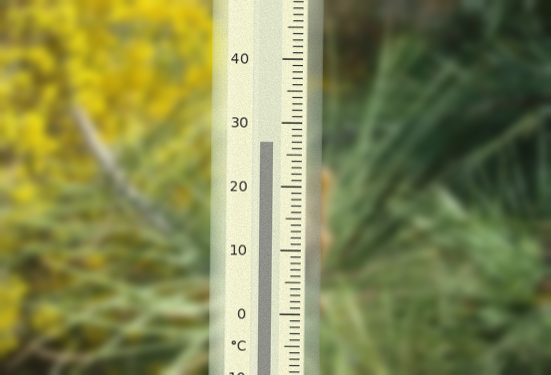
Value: 27 °C
